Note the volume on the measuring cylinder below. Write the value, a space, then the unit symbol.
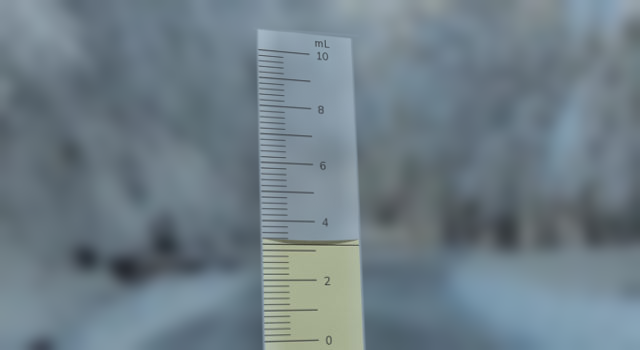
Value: 3.2 mL
